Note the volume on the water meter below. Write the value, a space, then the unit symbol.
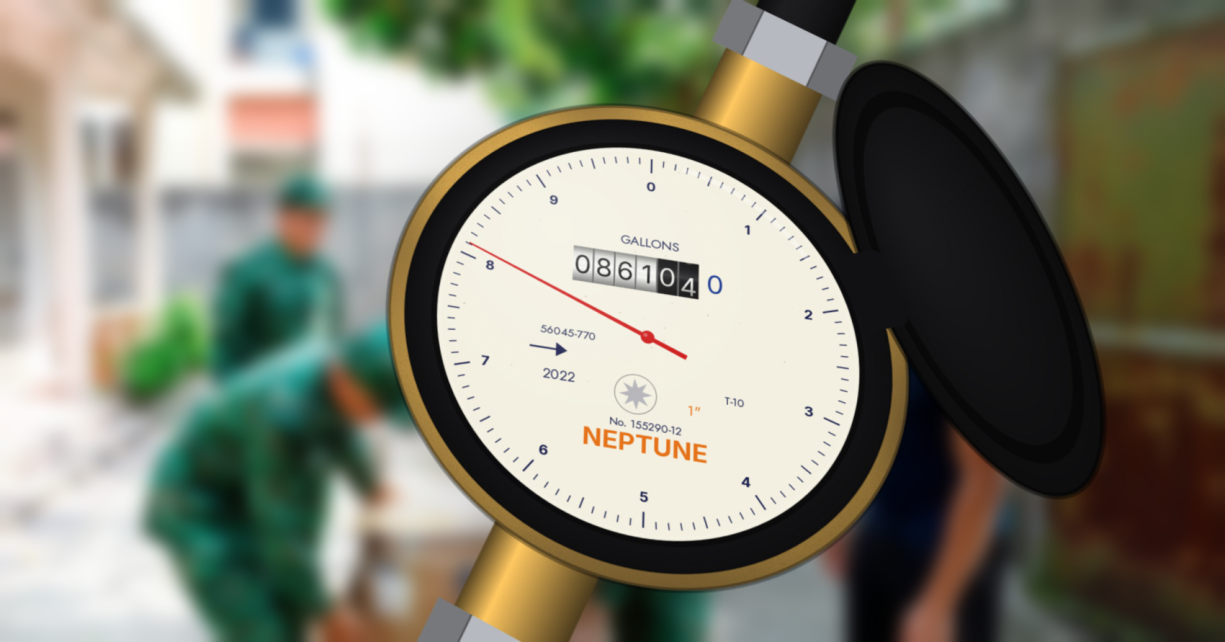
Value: 861038.1 gal
